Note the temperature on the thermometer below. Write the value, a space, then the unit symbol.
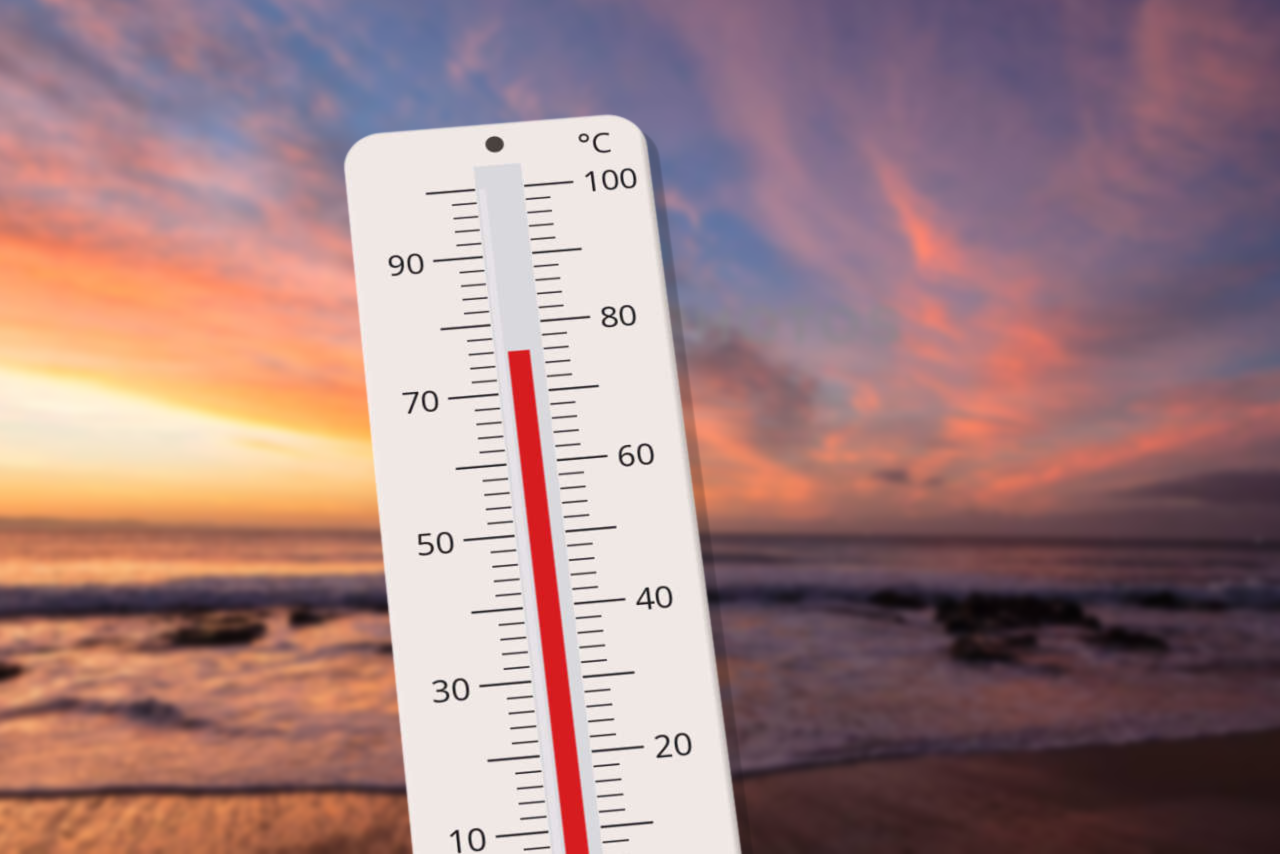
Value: 76 °C
